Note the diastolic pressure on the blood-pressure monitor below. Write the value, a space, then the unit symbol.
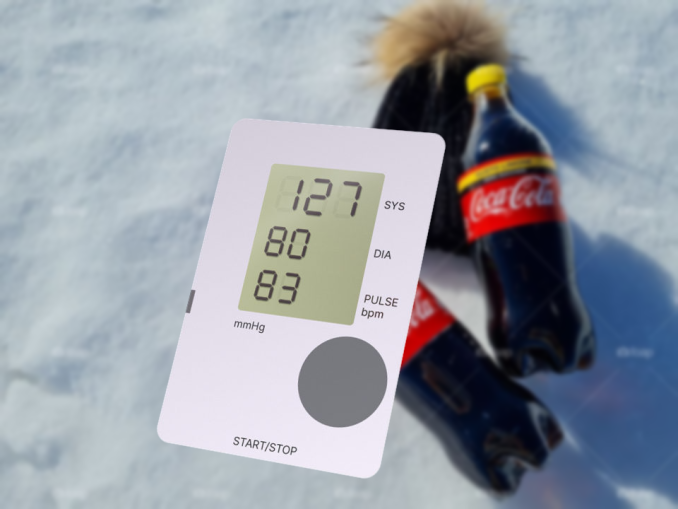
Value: 80 mmHg
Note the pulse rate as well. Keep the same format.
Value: 83 bpm
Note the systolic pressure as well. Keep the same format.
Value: 127 mmHg
